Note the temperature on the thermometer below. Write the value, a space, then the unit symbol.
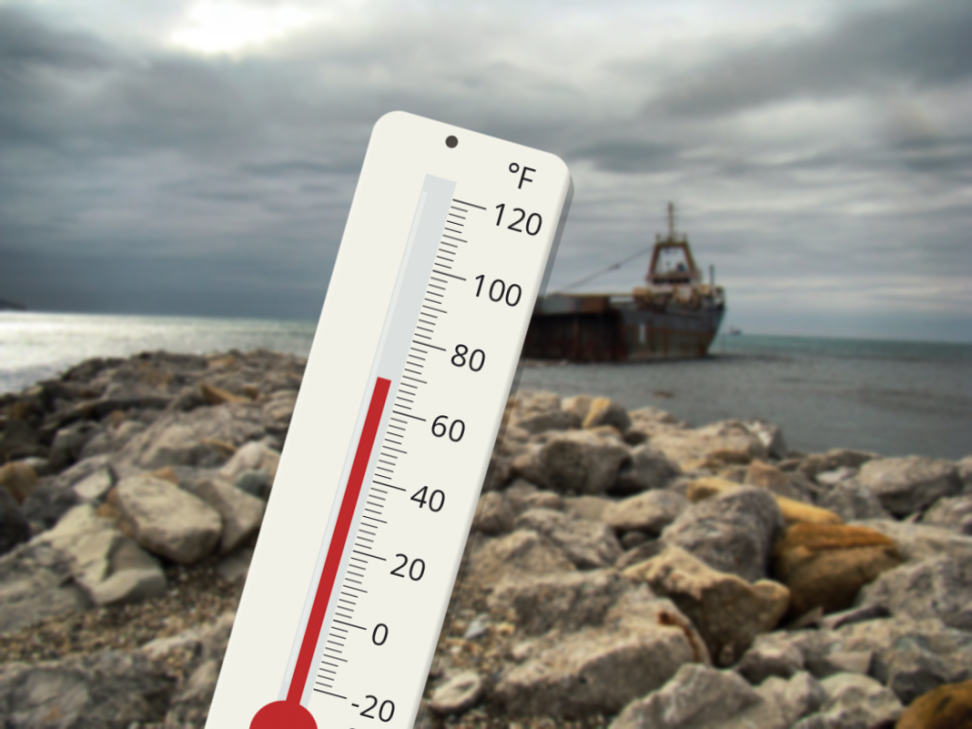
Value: 68 °F
